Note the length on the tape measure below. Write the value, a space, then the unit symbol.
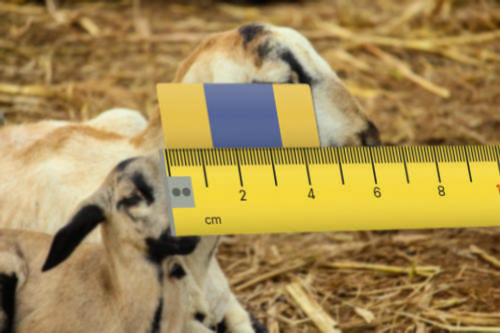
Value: 4.5 cm
